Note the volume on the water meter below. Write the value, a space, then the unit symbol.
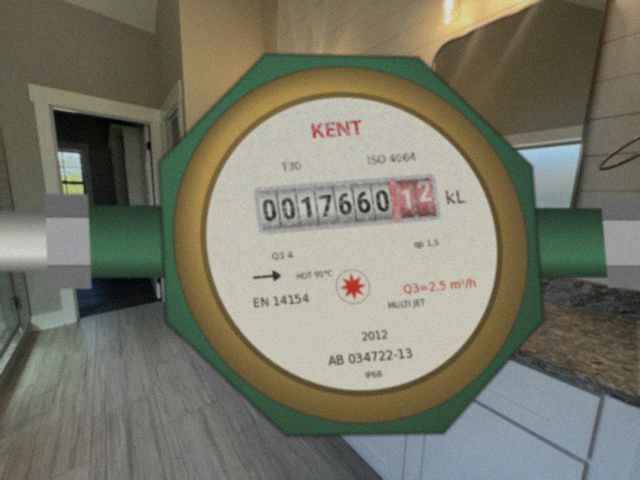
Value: 17660.12 kL
